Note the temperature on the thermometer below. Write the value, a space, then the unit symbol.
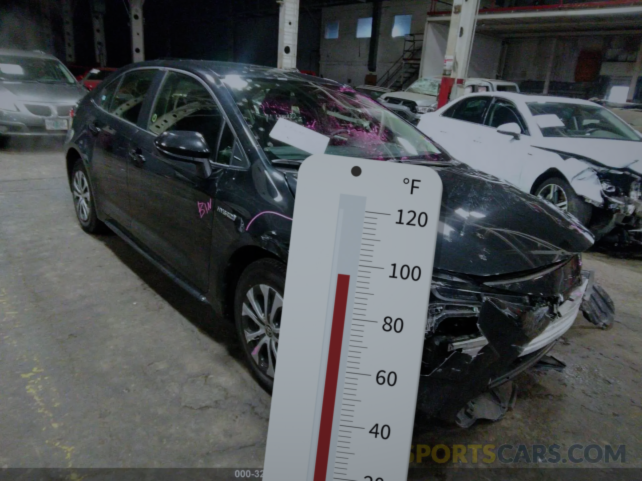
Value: 96 °F
